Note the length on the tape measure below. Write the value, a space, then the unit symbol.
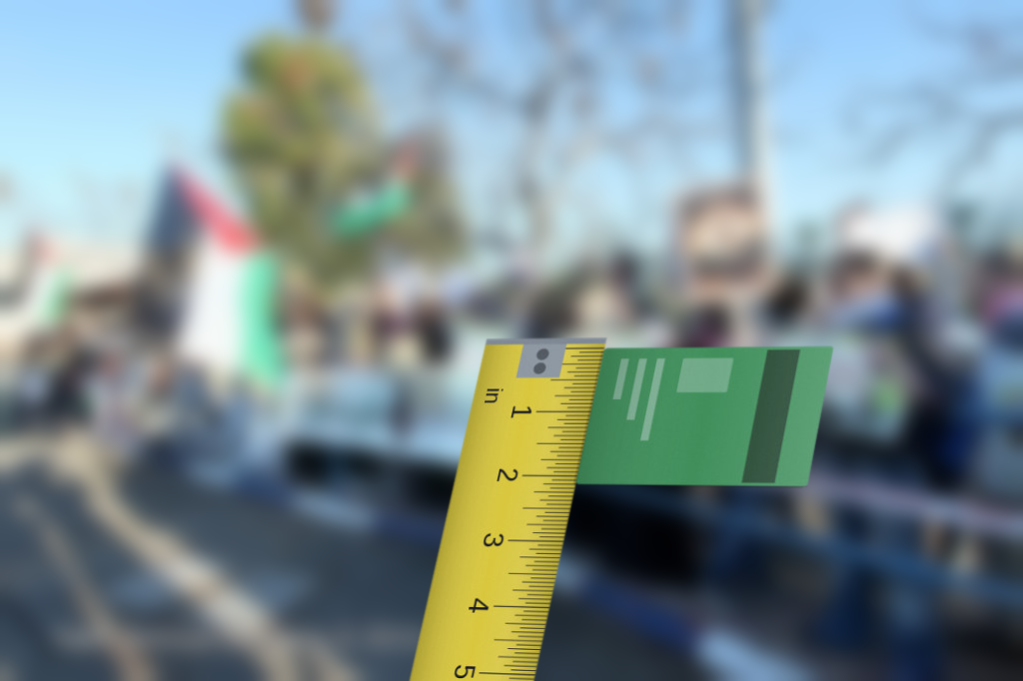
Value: 2.125 in
